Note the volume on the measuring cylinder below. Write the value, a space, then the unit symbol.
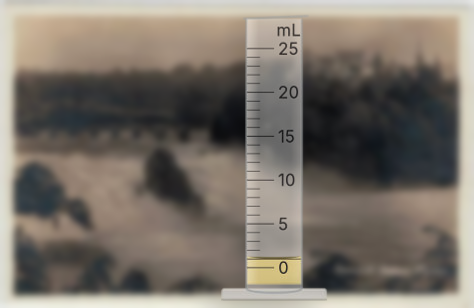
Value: 1 mL
